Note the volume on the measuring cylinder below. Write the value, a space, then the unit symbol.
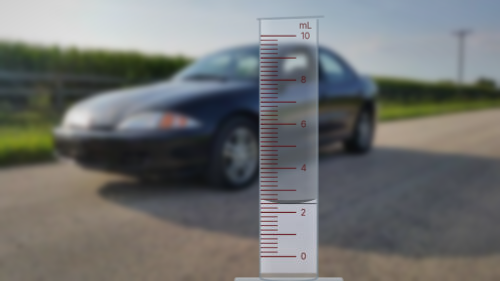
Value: 2.4 mL
